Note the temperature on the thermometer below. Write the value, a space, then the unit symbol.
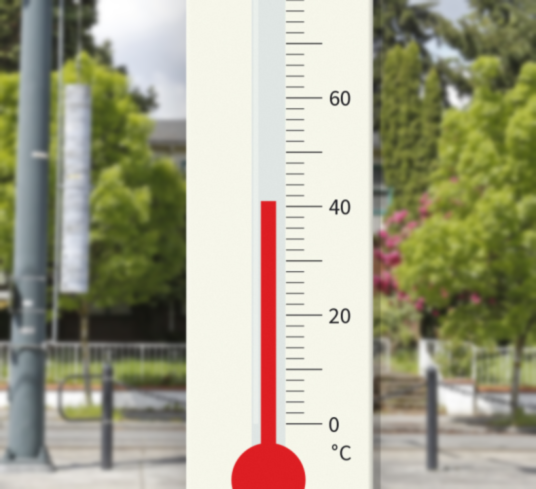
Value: 41 °C
